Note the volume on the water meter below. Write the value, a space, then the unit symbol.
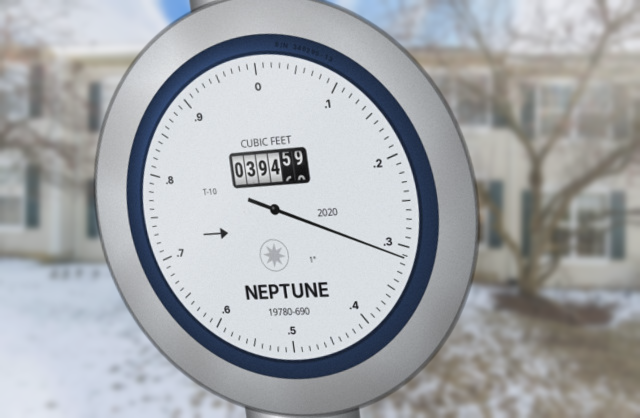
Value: 39459.31 ft³
